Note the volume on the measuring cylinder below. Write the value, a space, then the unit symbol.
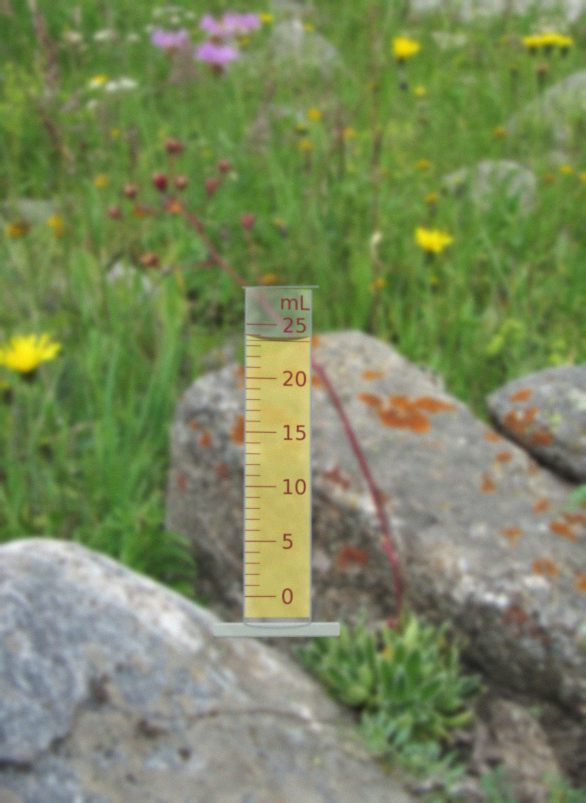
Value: 23.5 mL
